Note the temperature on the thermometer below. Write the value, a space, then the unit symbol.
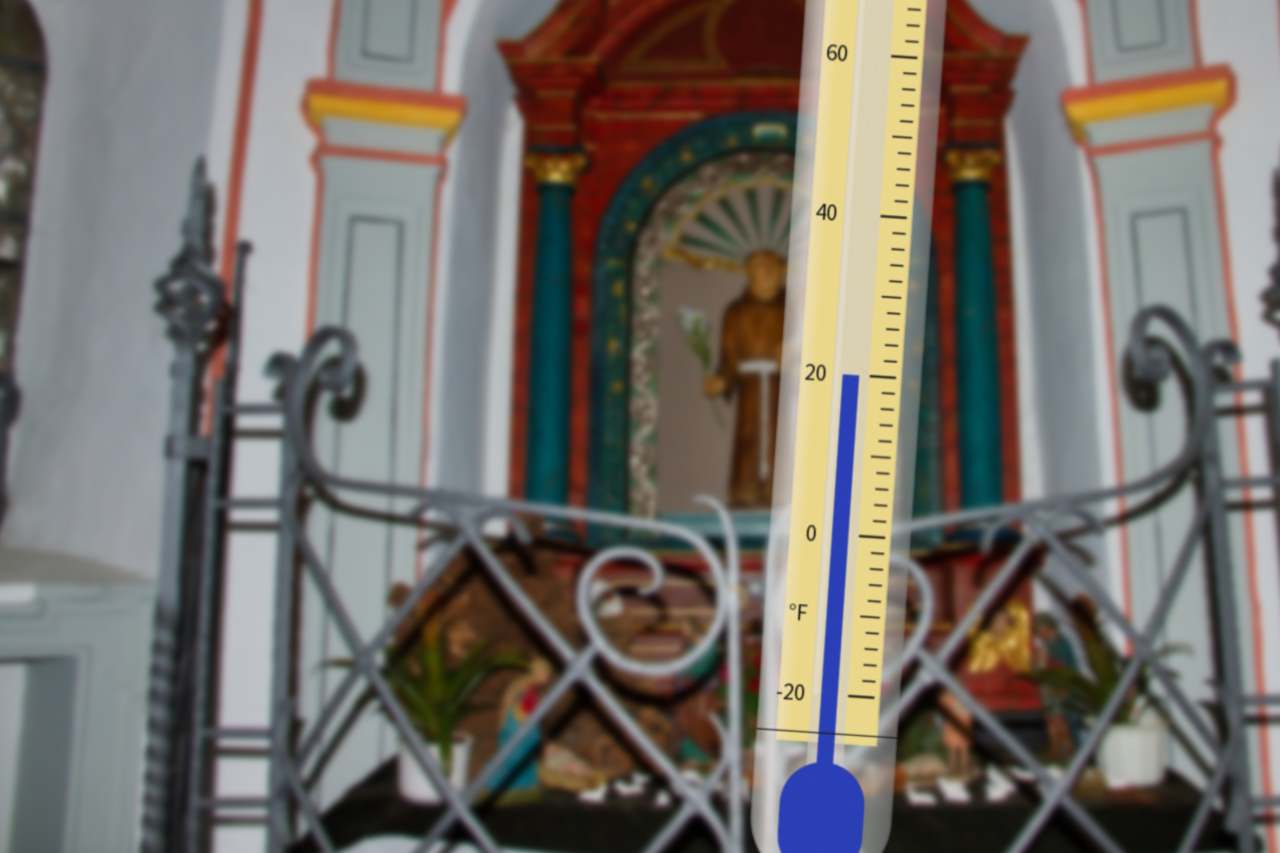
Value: 20 °F
